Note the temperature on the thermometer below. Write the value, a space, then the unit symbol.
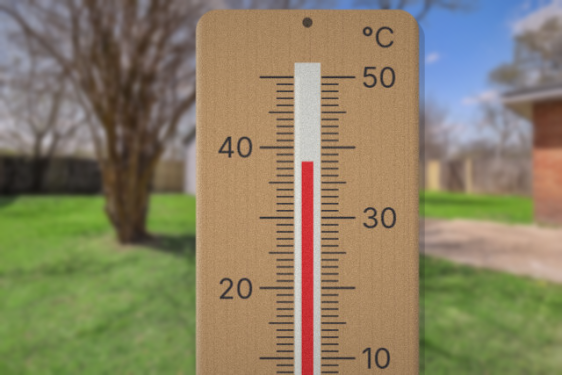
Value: 38 °C
